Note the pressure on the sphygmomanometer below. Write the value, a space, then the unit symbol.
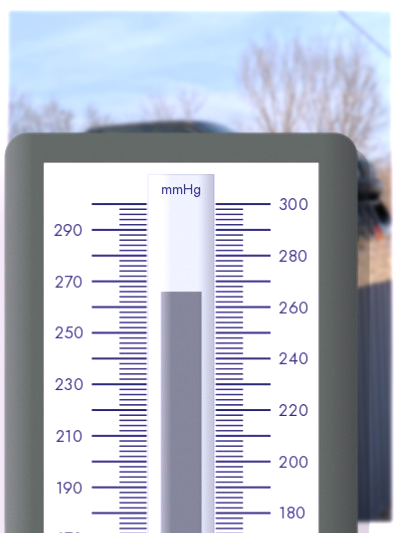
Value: 266 mmHg
